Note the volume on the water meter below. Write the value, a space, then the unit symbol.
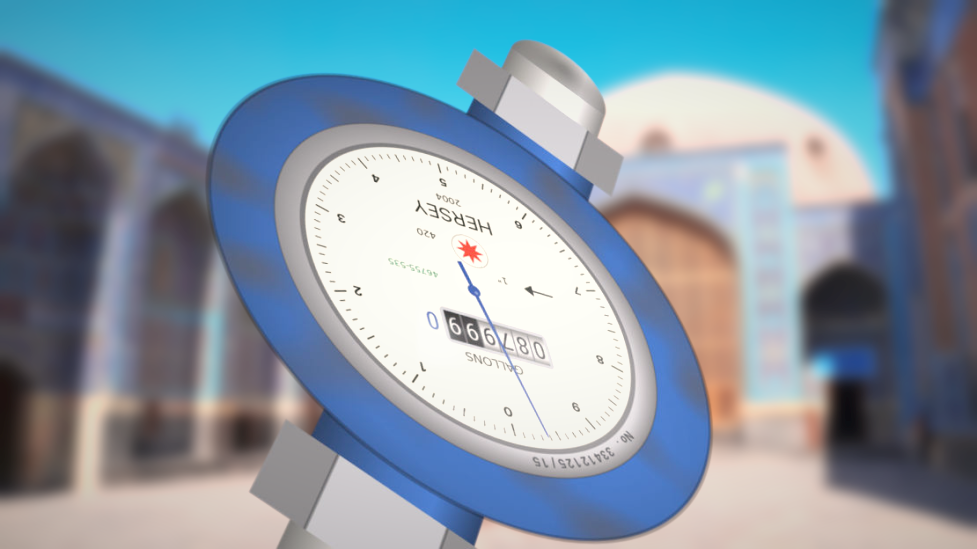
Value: 879989.6 gal
